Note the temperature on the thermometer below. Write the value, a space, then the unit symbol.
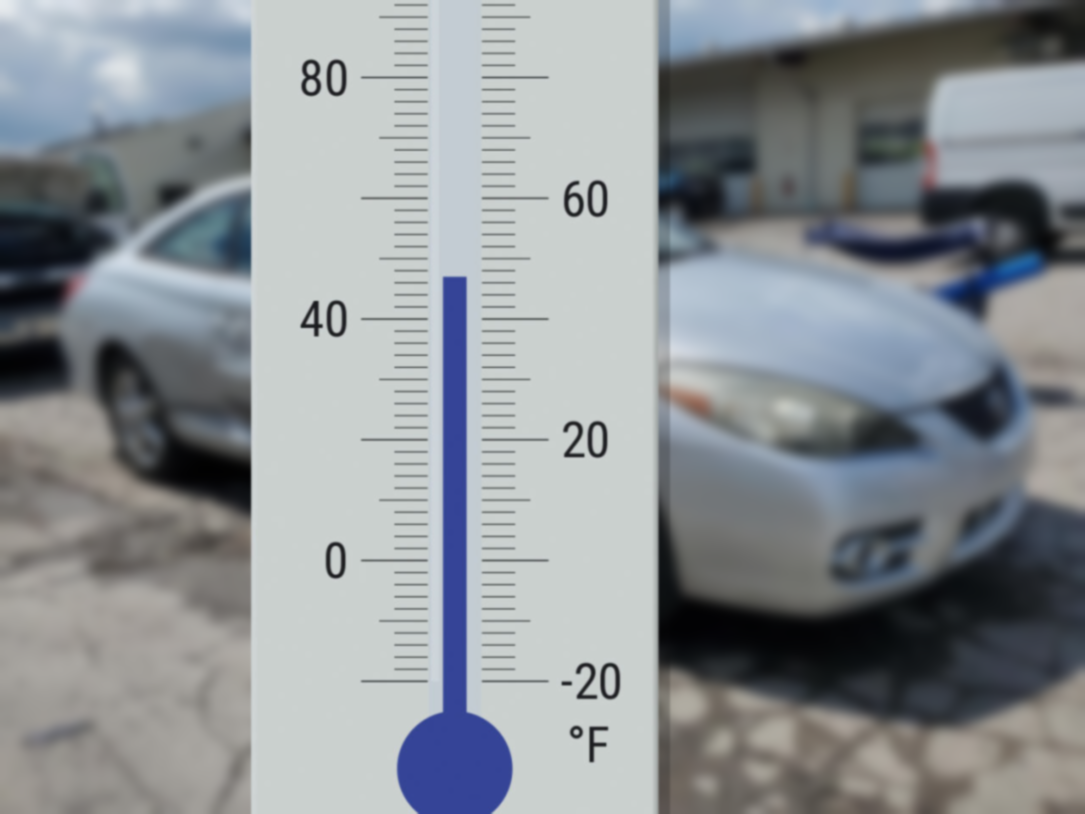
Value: 47 °F
